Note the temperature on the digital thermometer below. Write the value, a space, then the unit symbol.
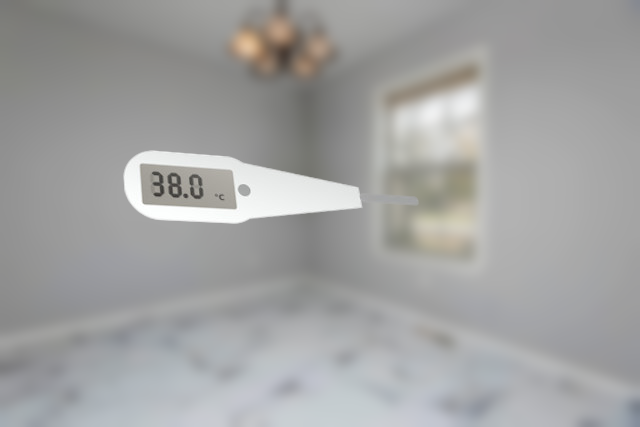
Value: 38.0 °C
